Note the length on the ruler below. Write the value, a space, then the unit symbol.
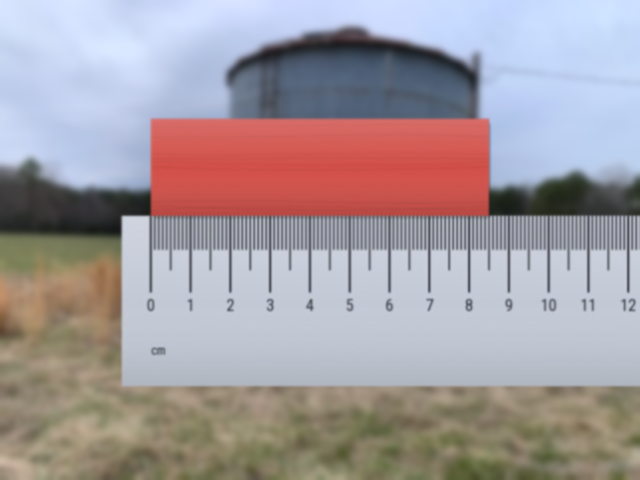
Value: 8.5 cm
